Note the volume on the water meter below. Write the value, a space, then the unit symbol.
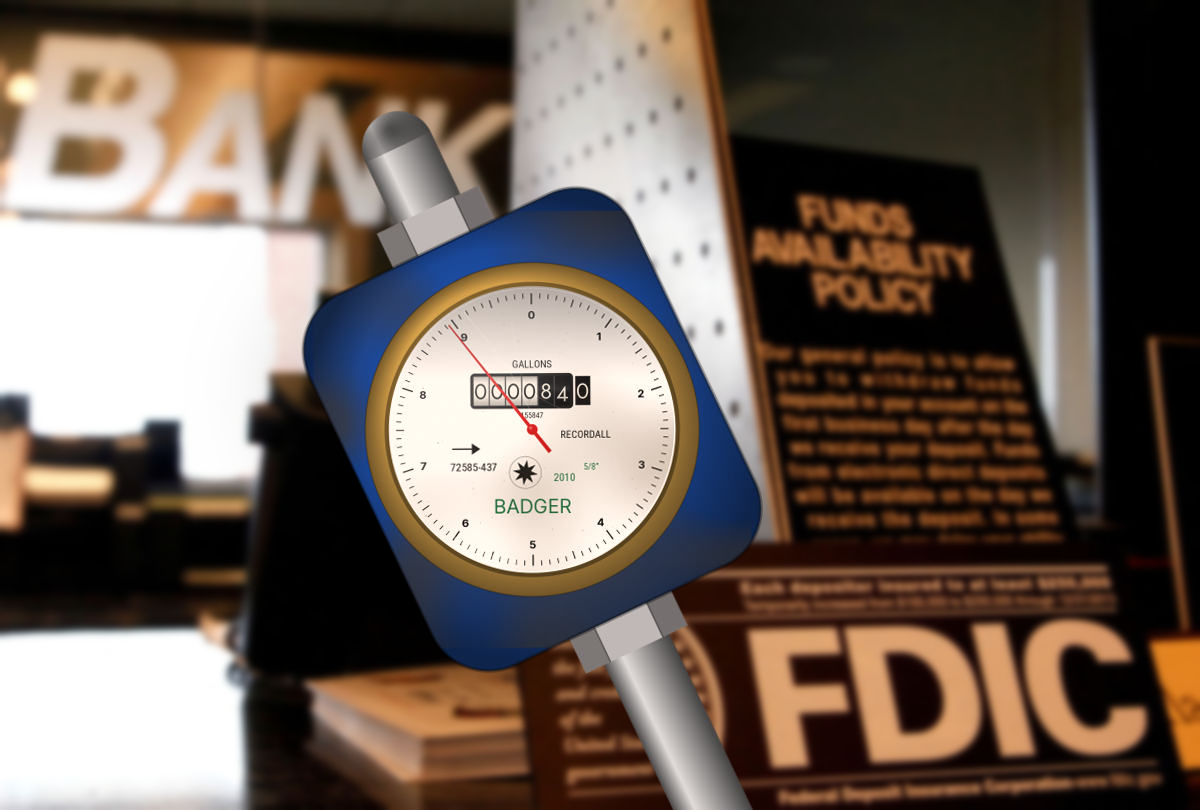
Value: 838.9 gal
